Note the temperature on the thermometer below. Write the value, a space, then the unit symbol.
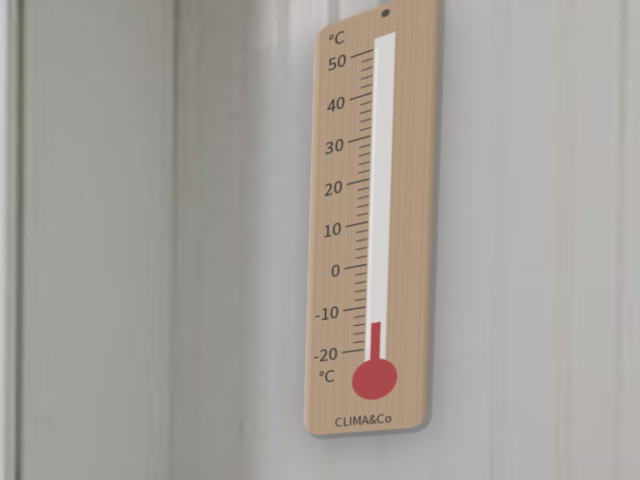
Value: -14 °C
